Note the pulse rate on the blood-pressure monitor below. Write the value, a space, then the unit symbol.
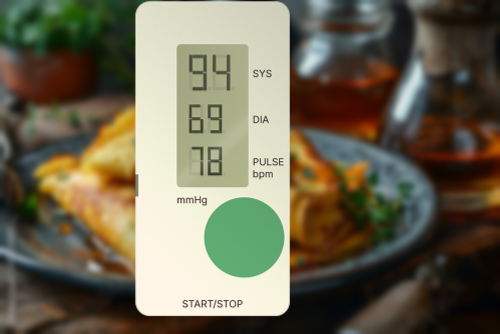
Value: 78 bpm
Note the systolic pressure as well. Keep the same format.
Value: 94 mmHg
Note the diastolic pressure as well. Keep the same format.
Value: 69 mmHg
